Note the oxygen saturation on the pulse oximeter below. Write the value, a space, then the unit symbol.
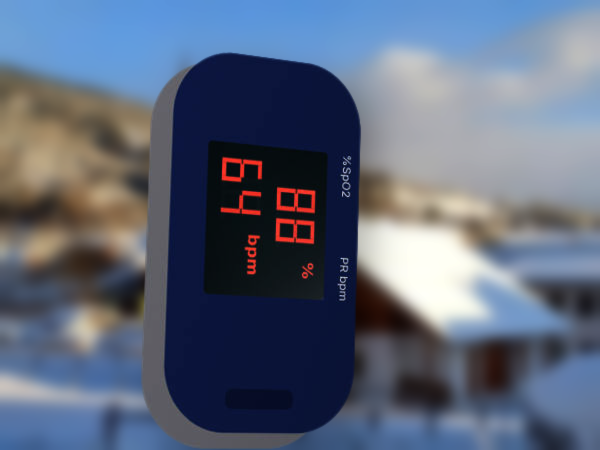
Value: 88 %
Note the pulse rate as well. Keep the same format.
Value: 64 bpm
